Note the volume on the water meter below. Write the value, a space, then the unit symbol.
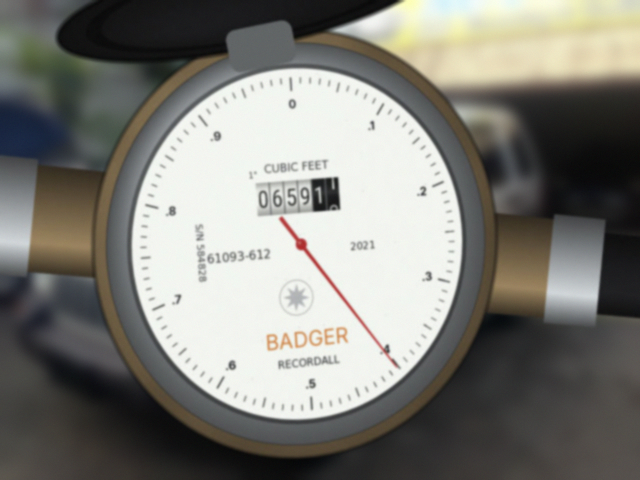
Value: 65911.40 ft³
